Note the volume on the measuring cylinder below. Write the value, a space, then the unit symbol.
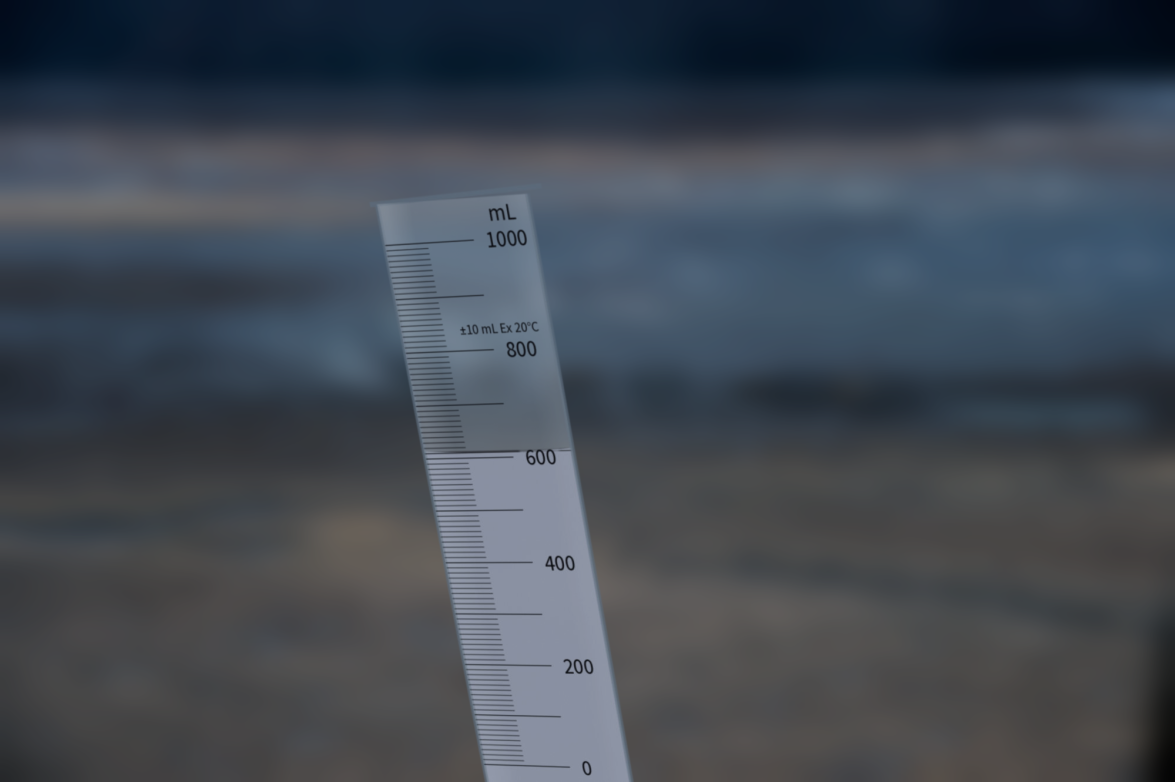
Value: 610 mL
